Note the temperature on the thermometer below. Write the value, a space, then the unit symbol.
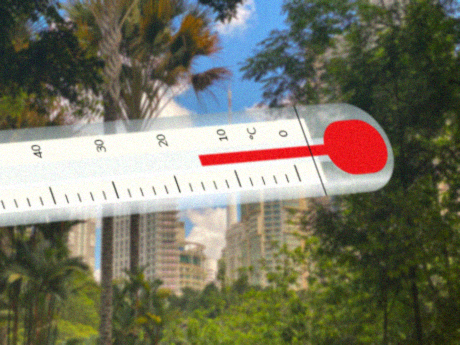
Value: 15 °C
